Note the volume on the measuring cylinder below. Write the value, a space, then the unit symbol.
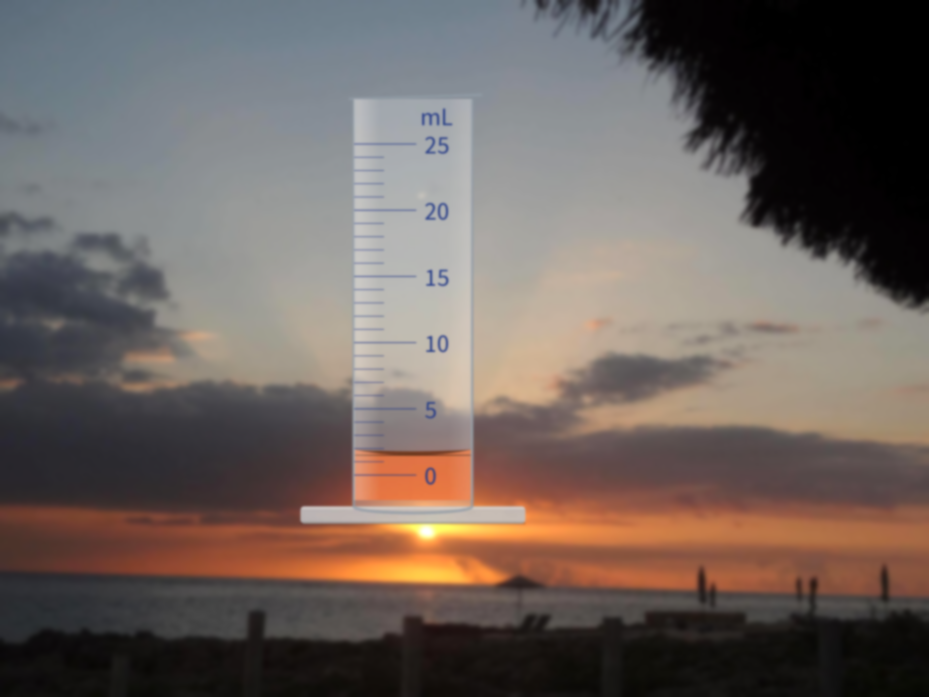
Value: 1.5 mL
